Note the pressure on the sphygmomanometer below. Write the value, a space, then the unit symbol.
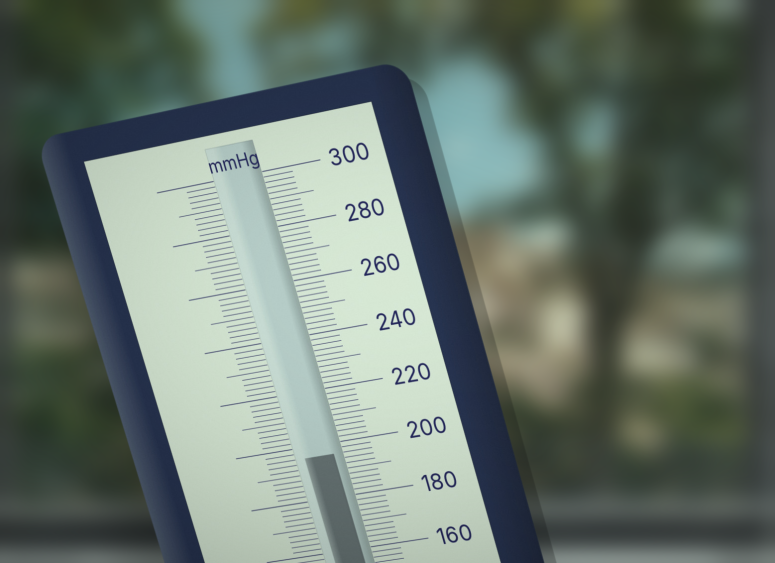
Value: 196 mmHg
